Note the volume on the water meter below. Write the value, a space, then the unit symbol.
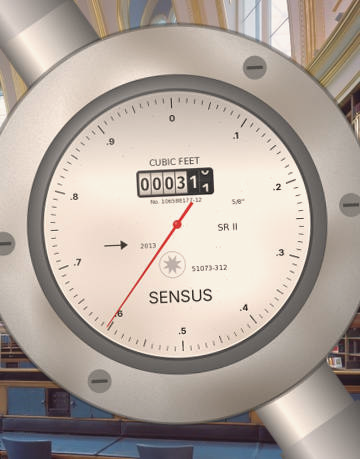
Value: 310.60 ft³
